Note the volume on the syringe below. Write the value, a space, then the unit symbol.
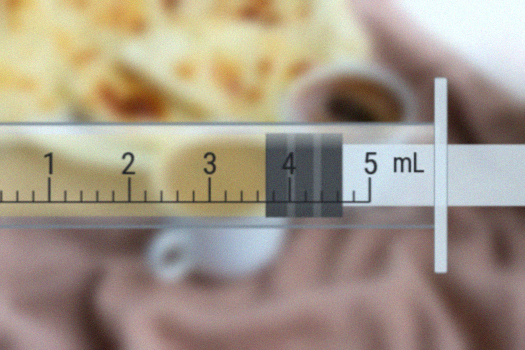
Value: 3.7 mL
